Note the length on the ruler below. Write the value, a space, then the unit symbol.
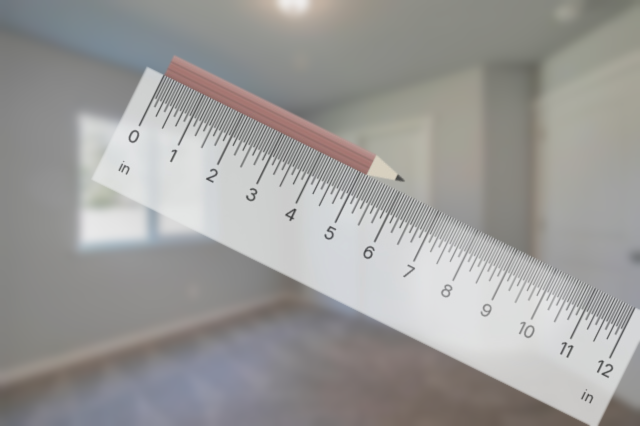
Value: 6 in
